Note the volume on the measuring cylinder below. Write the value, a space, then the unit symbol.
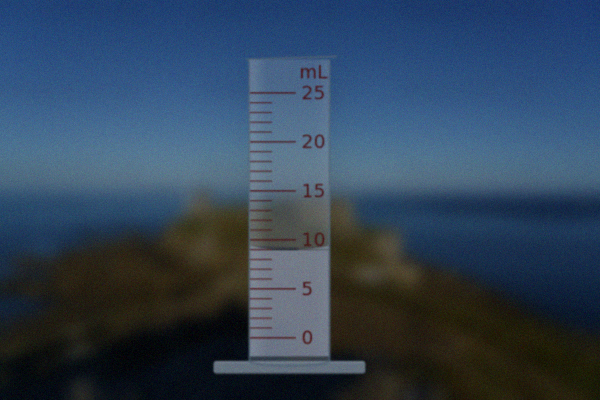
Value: 9 mL
